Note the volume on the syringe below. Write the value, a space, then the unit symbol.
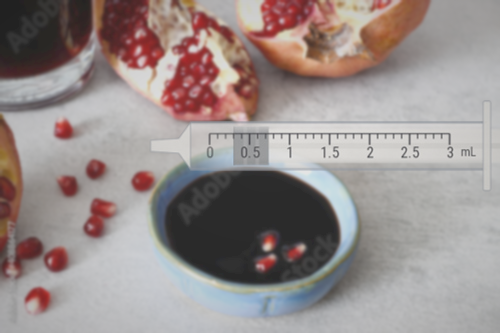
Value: 0.3 mL
